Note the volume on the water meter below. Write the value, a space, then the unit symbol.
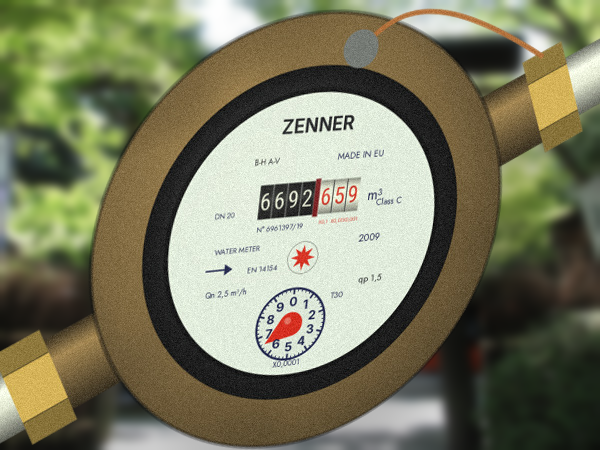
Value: 6692.6596 m³
